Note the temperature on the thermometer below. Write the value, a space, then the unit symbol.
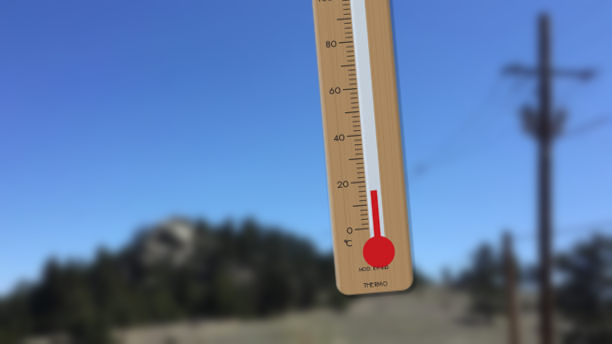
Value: 16 °C
